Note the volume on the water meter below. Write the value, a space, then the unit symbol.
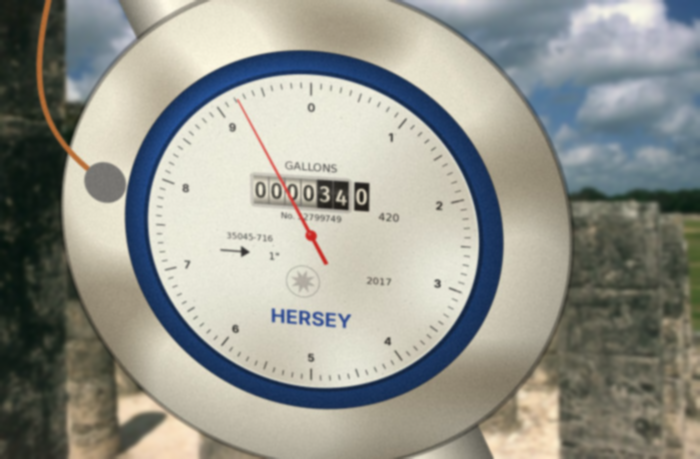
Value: 339.2 gal
